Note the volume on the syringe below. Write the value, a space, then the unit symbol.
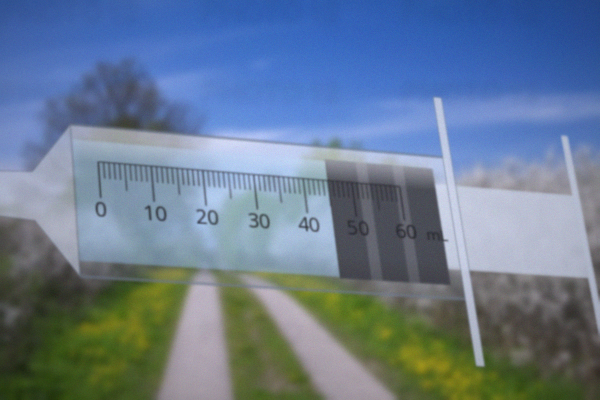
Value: 45 mL
